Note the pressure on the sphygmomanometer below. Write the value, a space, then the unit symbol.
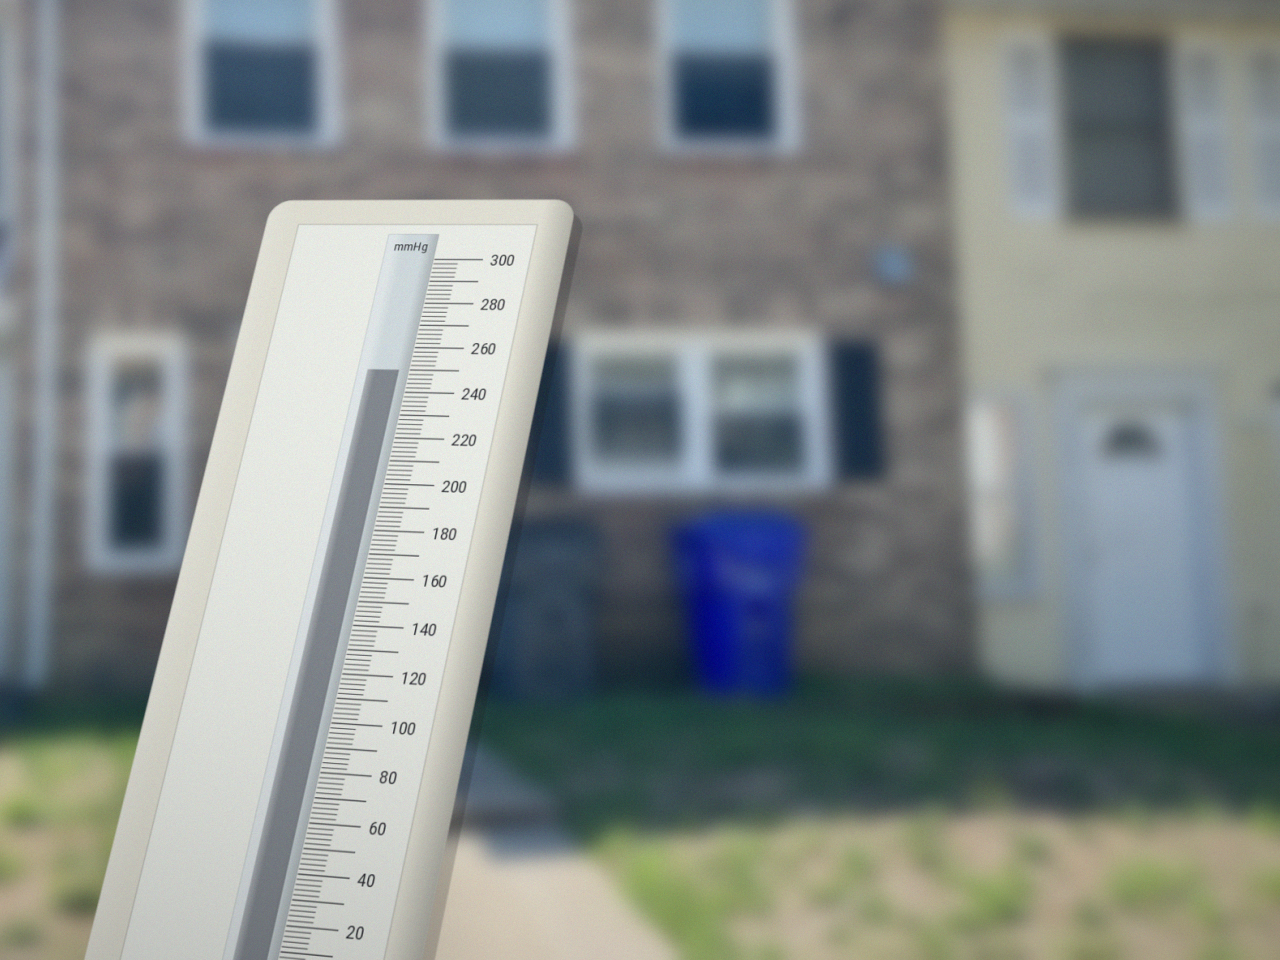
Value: 250 mmHg
